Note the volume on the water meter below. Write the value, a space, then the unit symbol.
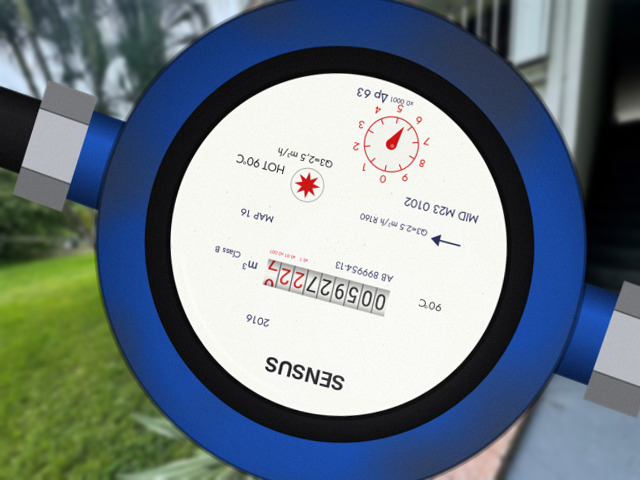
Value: 5927.2265 m³
